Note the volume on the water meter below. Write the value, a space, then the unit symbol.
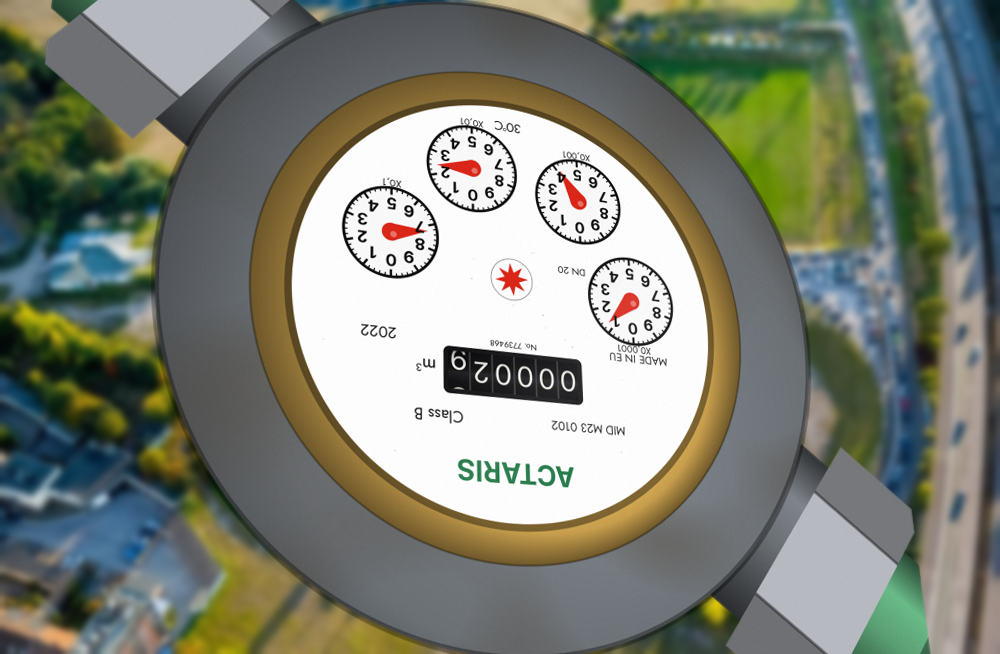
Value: 28.7241 m³
